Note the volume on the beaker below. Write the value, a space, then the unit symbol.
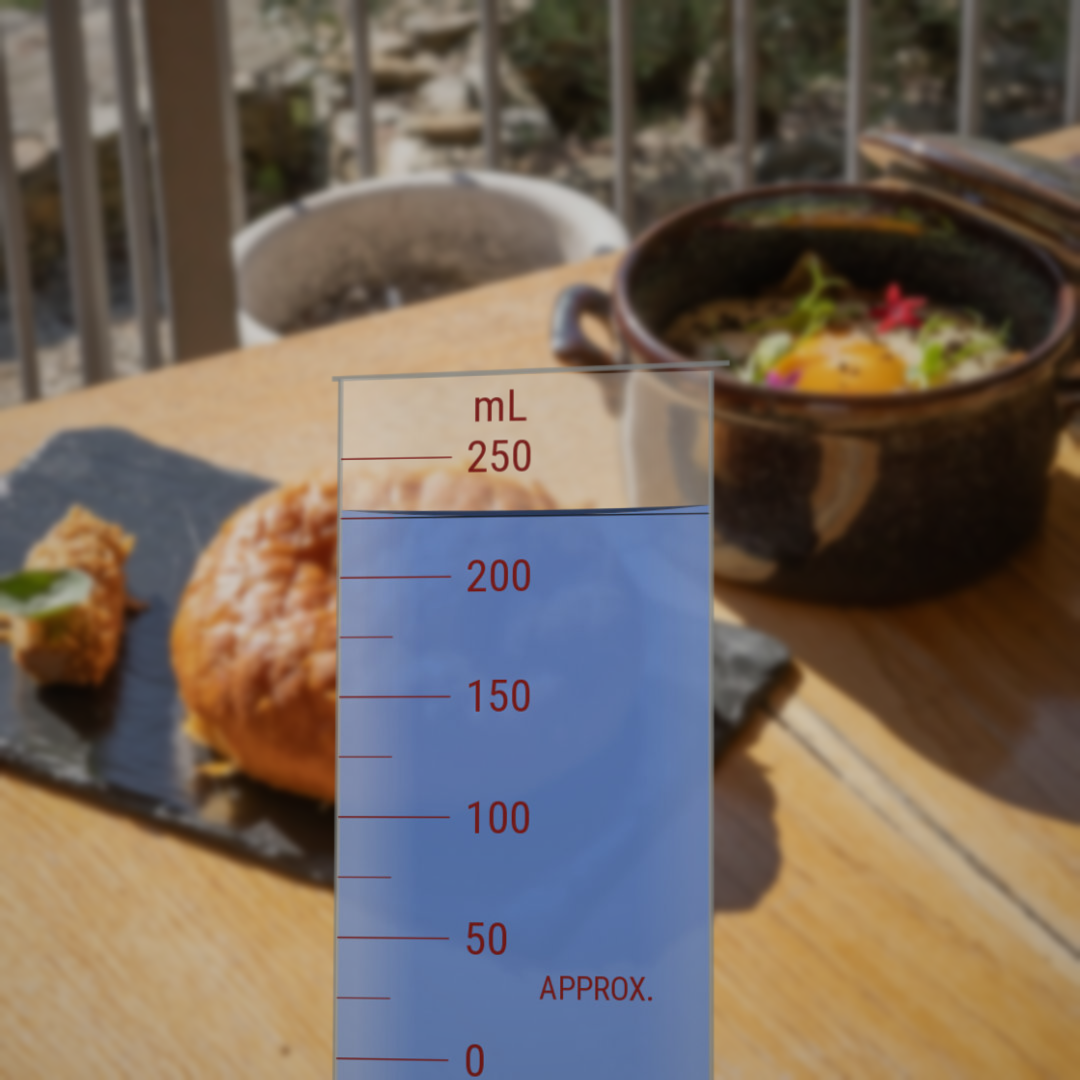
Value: 225 mL
